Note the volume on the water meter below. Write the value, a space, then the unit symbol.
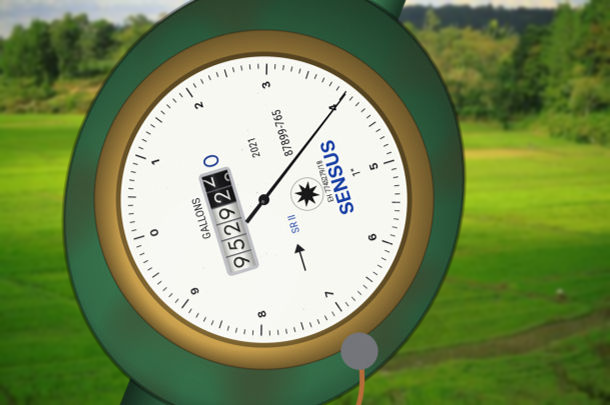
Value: 9529224.0 gal
